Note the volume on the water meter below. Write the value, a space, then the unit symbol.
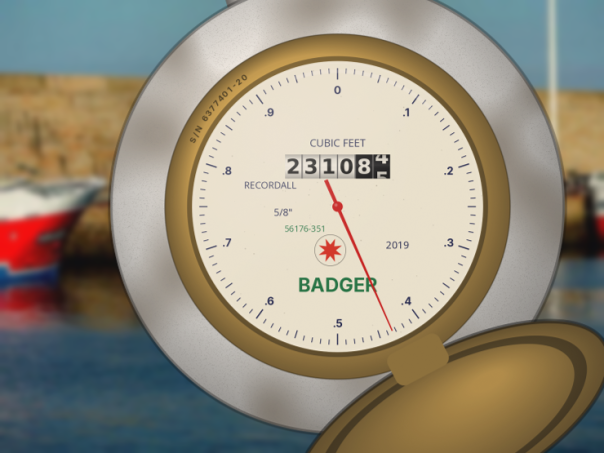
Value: 231084.43 ft³
